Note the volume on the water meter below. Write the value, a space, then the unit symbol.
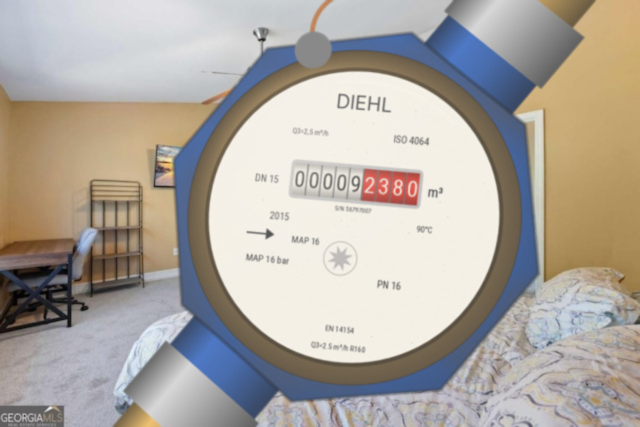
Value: 9.2380 m³
